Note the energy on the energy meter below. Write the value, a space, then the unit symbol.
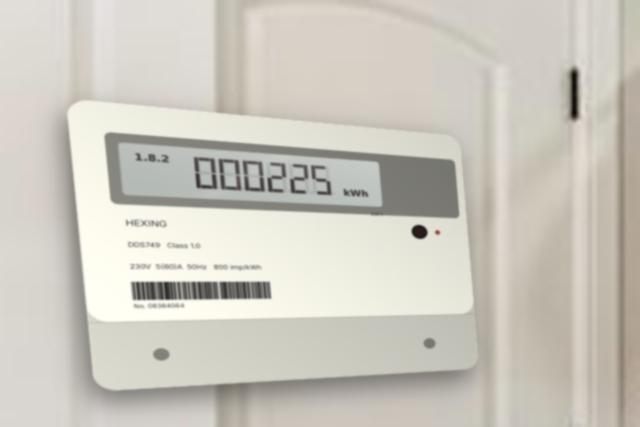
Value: 225 kWh
